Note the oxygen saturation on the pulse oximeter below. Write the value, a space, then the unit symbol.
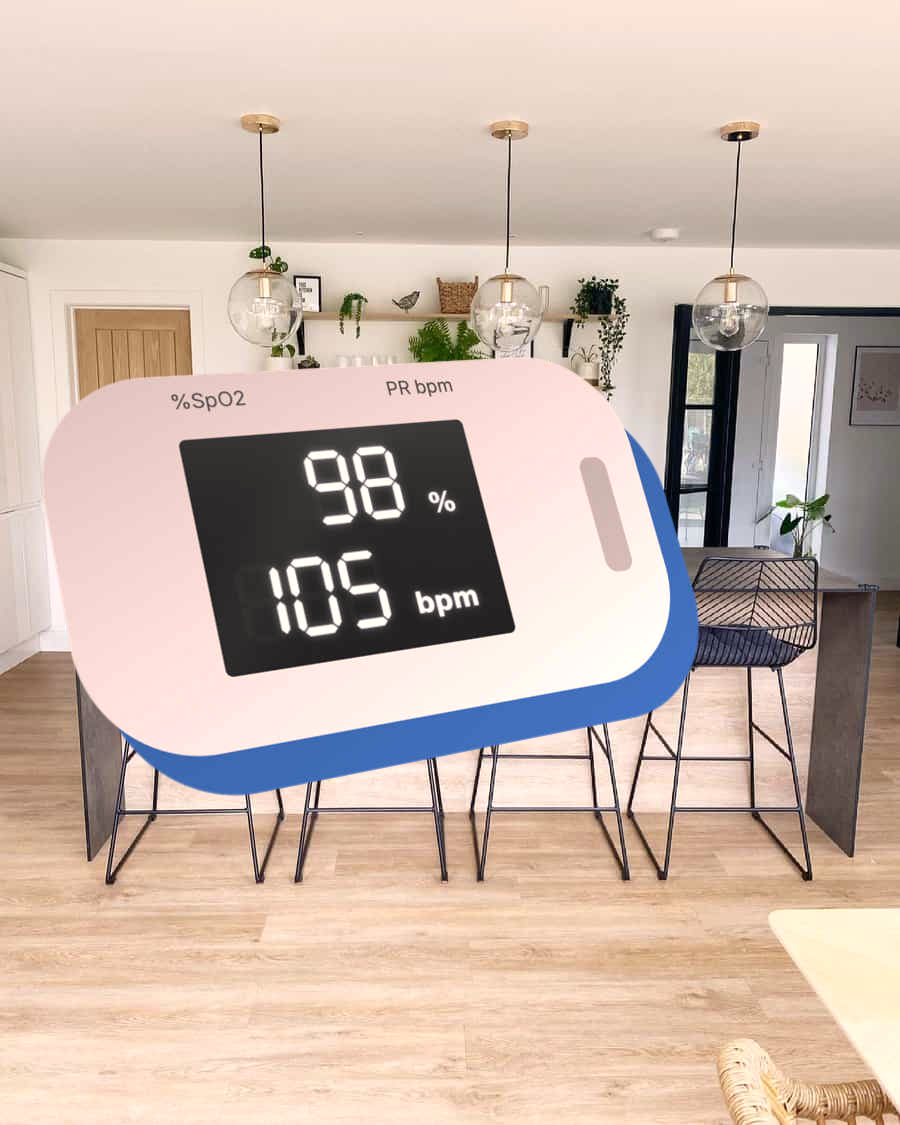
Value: 98 %
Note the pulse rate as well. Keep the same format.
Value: 105 bpm
